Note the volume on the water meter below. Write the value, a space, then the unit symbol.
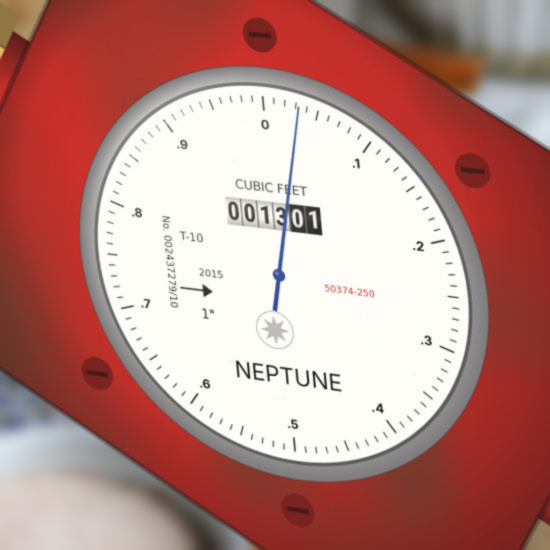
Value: 1301.03 ft³
